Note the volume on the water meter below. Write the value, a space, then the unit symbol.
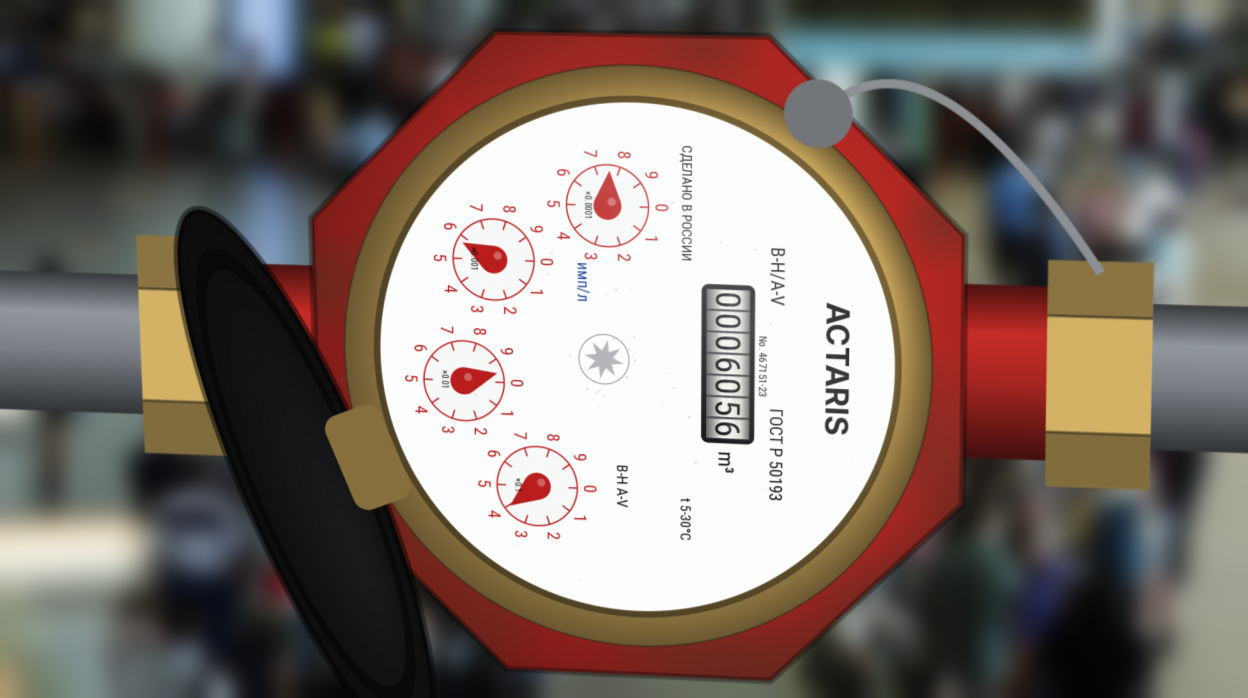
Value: 6056.3957 m³
